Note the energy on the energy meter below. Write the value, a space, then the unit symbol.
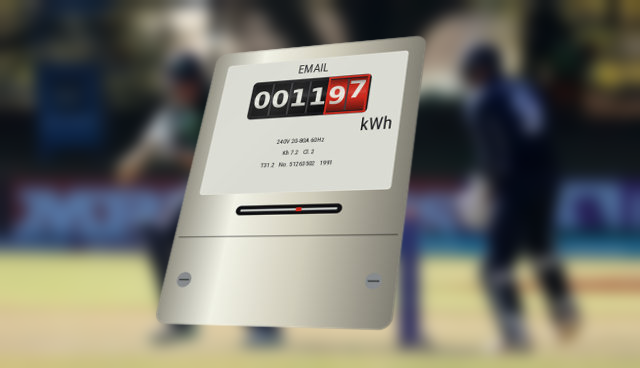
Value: 11.97 kWh
